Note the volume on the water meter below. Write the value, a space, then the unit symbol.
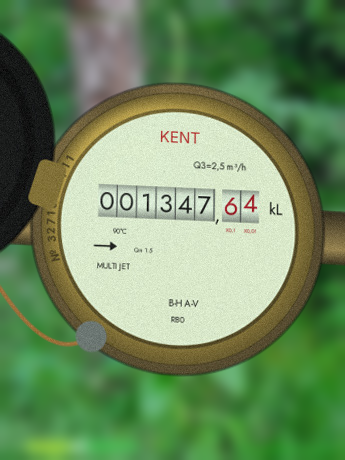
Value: 1347.64 kL
